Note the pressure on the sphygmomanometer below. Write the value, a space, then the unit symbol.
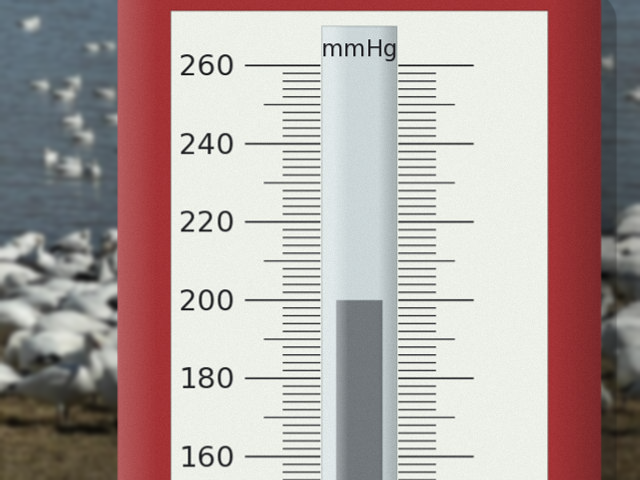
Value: 200 mmHg
